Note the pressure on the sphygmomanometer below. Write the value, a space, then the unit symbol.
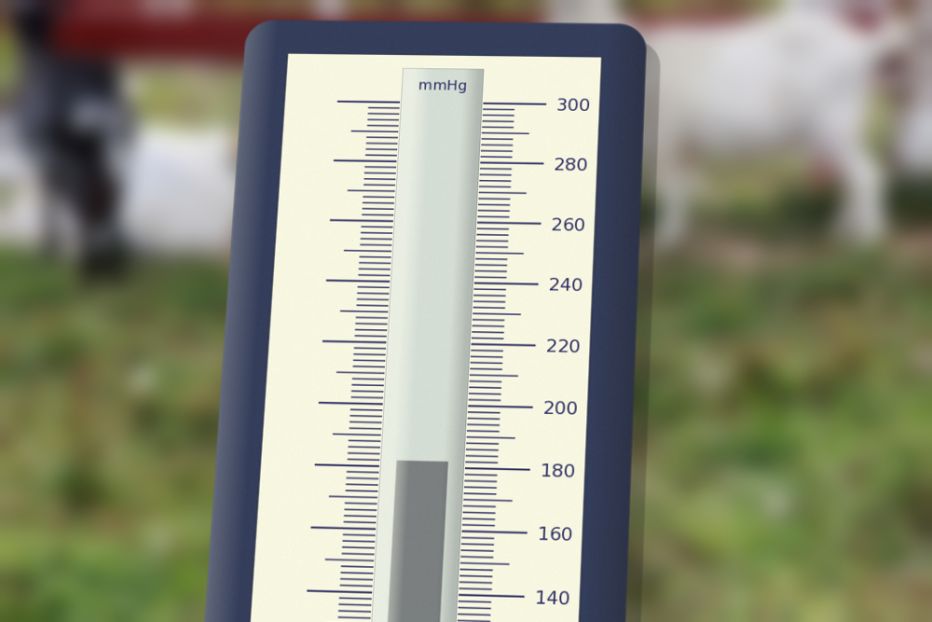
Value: 182 mmHg
